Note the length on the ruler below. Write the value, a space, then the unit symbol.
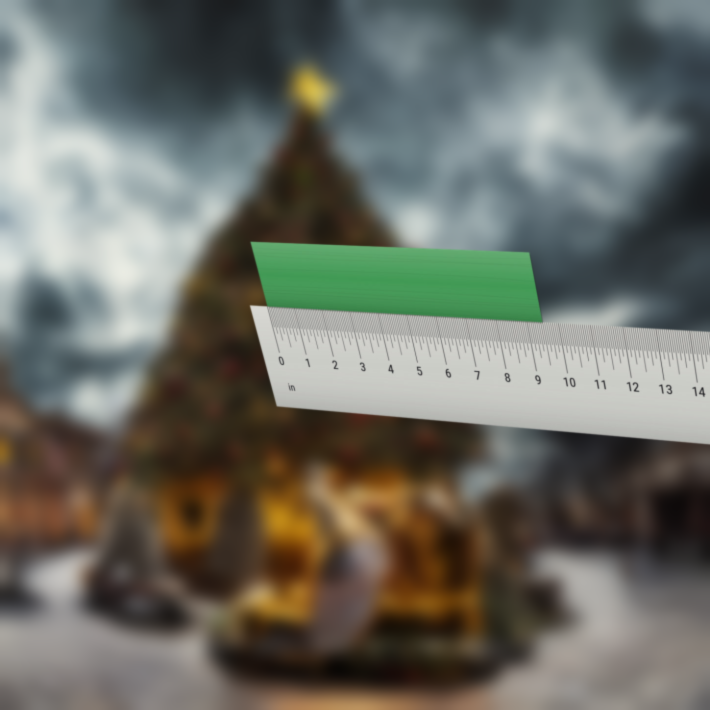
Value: 9.5 in
